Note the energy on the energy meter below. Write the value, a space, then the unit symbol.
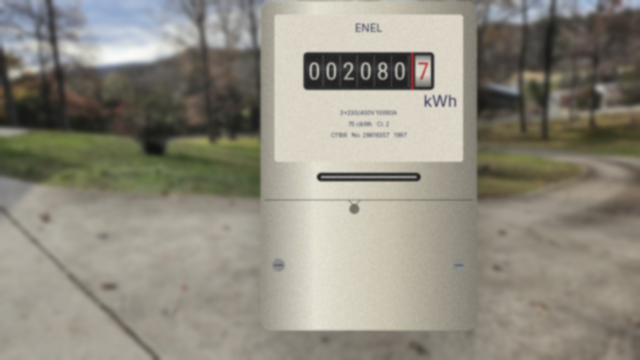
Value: 2080.7 kWh
